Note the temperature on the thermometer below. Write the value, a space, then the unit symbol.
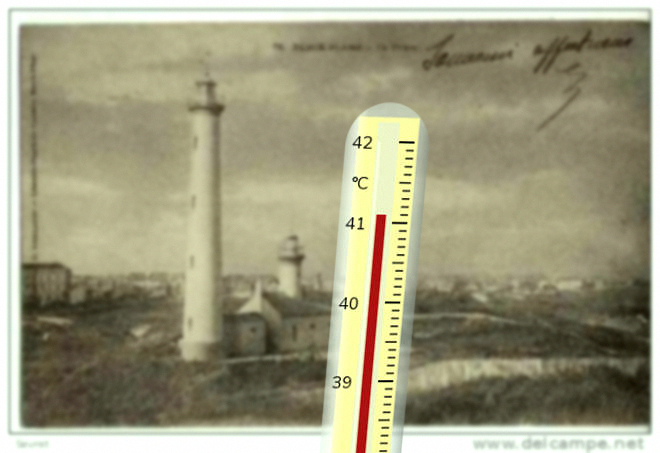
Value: 41.1 °C
